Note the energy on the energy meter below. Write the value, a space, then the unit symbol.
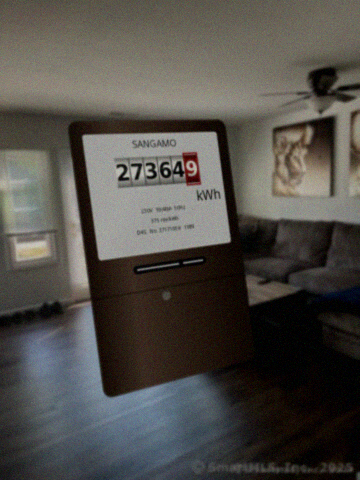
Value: 27364.9 kWh
